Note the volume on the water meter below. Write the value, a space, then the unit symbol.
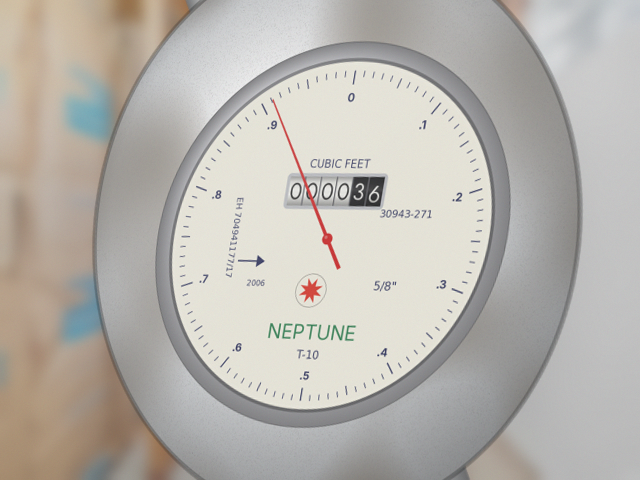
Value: 35.91 ft³
